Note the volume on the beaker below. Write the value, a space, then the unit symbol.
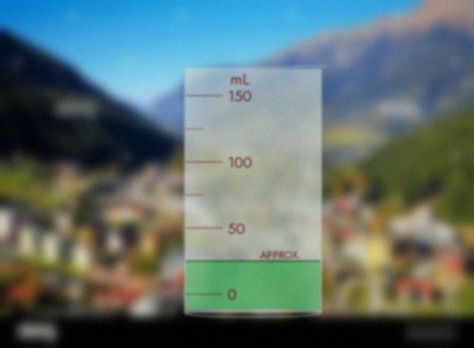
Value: 25 mL
